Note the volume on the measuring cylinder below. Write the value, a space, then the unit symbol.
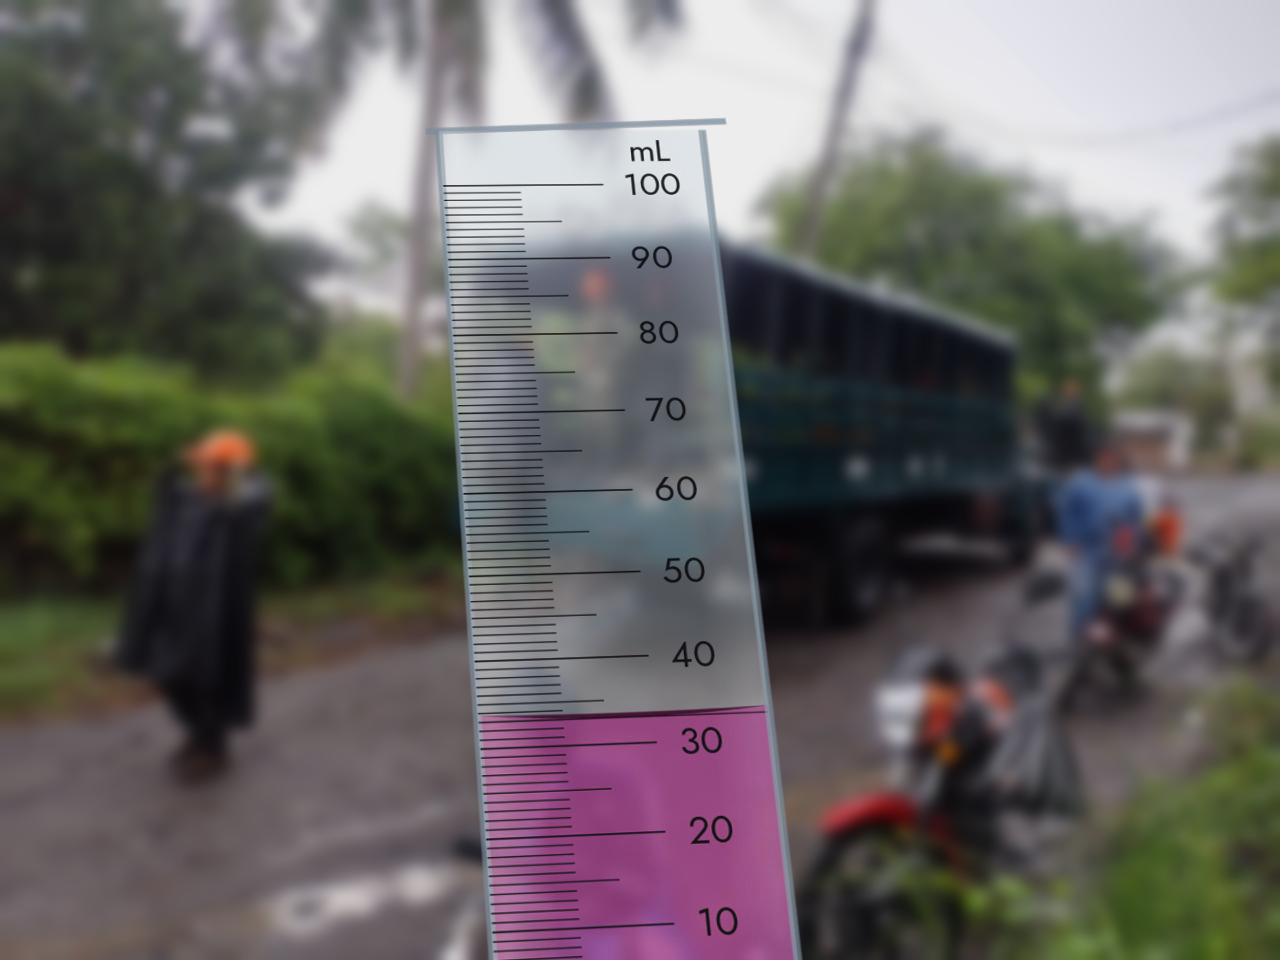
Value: 33 mL
